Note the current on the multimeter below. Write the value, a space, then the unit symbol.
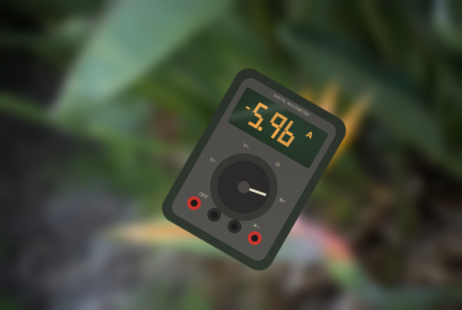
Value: -5.96 A
